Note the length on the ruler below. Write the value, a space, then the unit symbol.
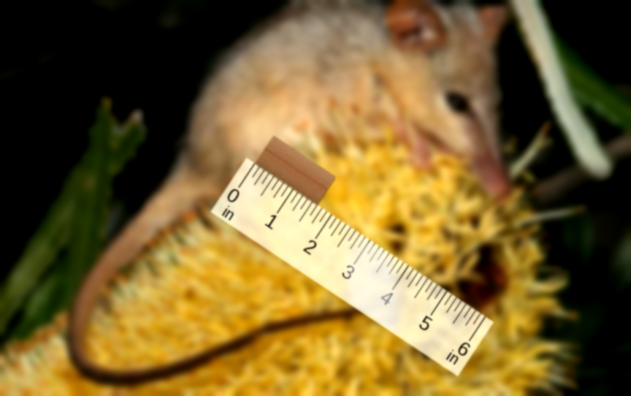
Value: 1.625 in
